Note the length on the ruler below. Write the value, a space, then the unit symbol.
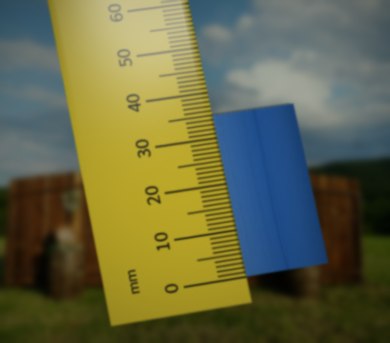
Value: 35 mm
